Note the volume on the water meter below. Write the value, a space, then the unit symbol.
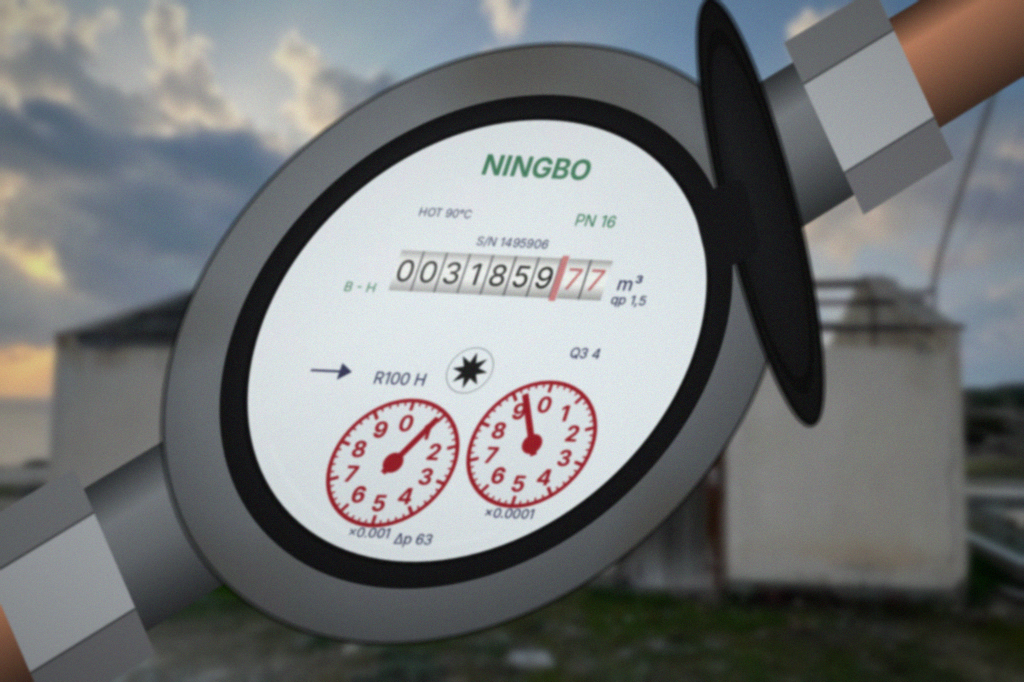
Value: 31859.7709 m³
